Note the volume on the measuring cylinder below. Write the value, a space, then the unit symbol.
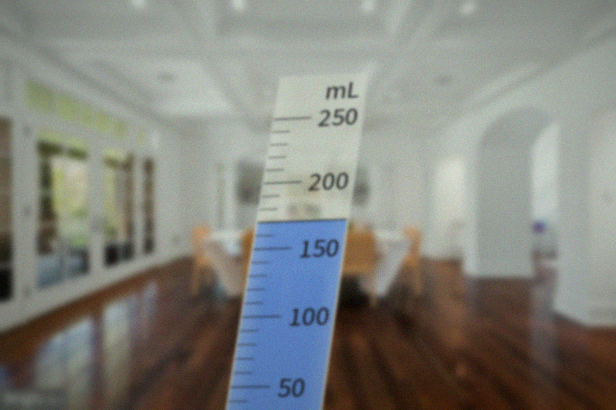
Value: 170 mL
